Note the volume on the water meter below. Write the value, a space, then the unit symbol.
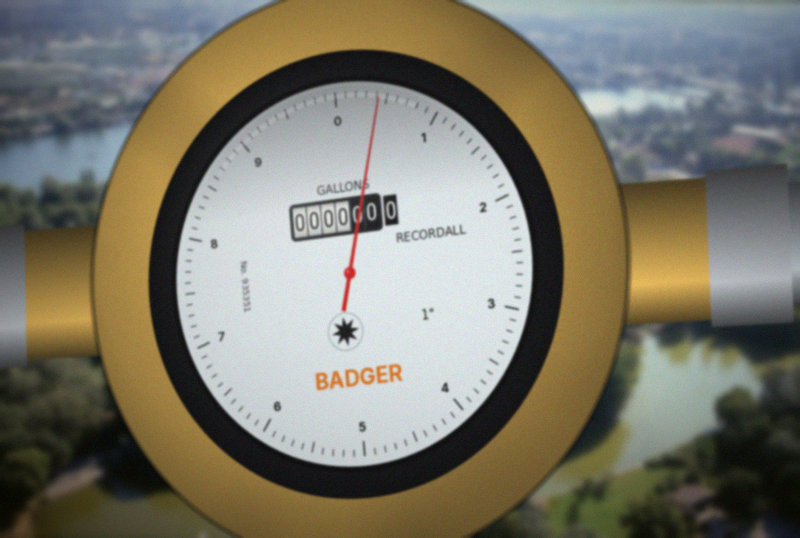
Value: 0.4 gal
